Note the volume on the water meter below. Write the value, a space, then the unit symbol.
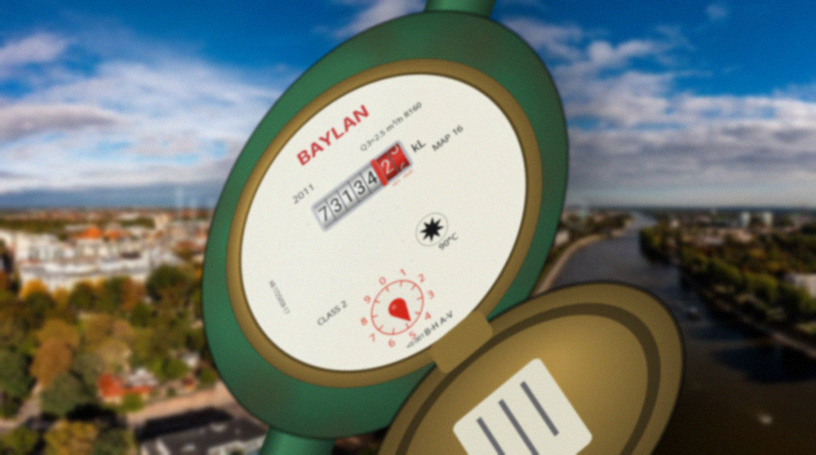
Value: 73134.254 kL
